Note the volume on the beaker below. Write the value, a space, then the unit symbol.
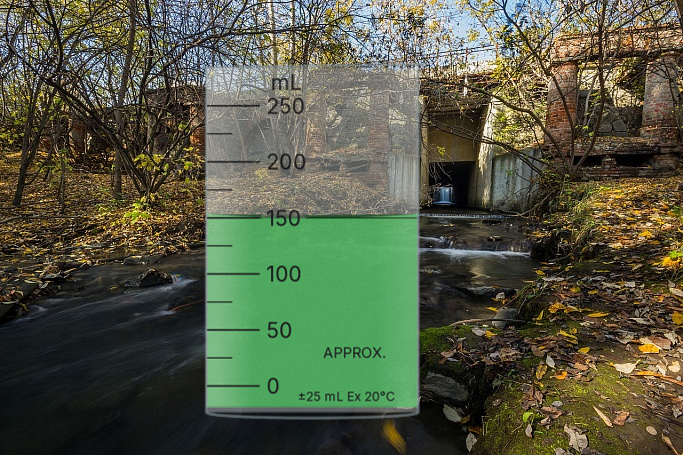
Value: 150 mL
